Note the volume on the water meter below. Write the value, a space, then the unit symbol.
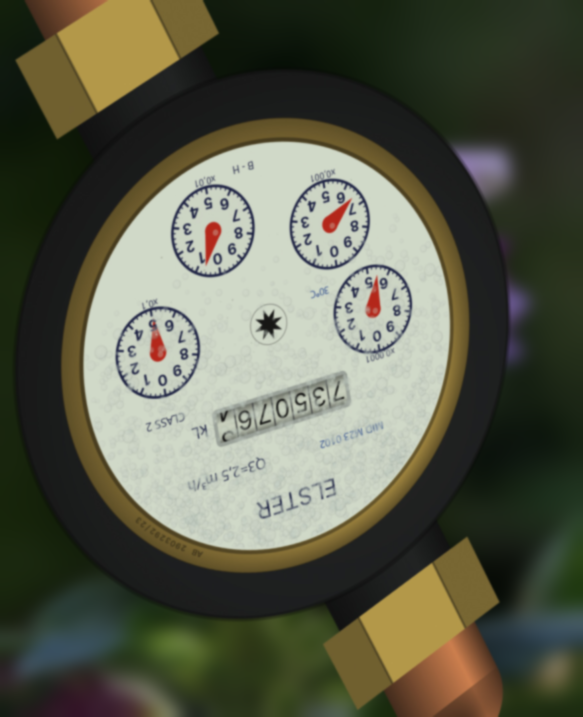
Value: 7350763.5065 kL
